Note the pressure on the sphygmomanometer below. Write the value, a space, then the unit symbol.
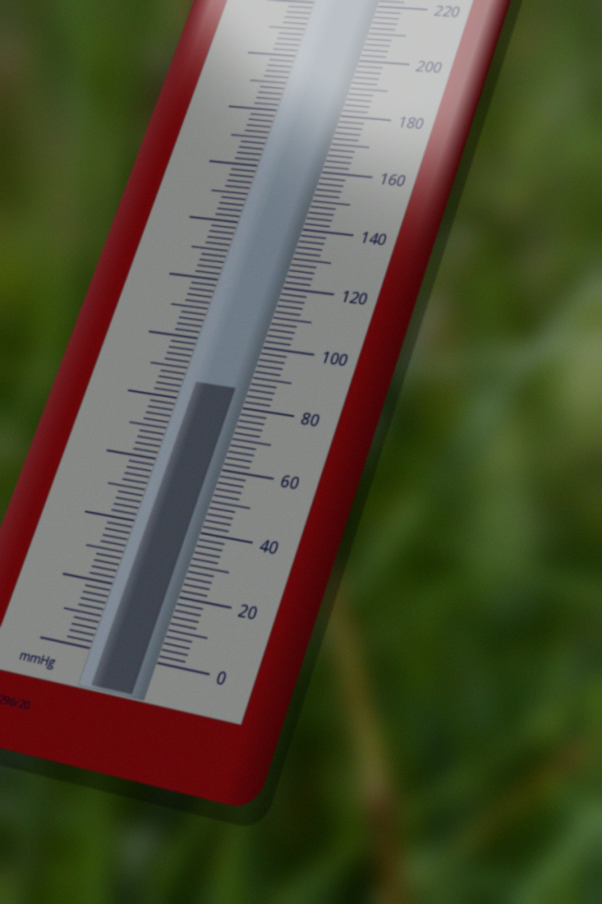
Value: 86 mmHg
